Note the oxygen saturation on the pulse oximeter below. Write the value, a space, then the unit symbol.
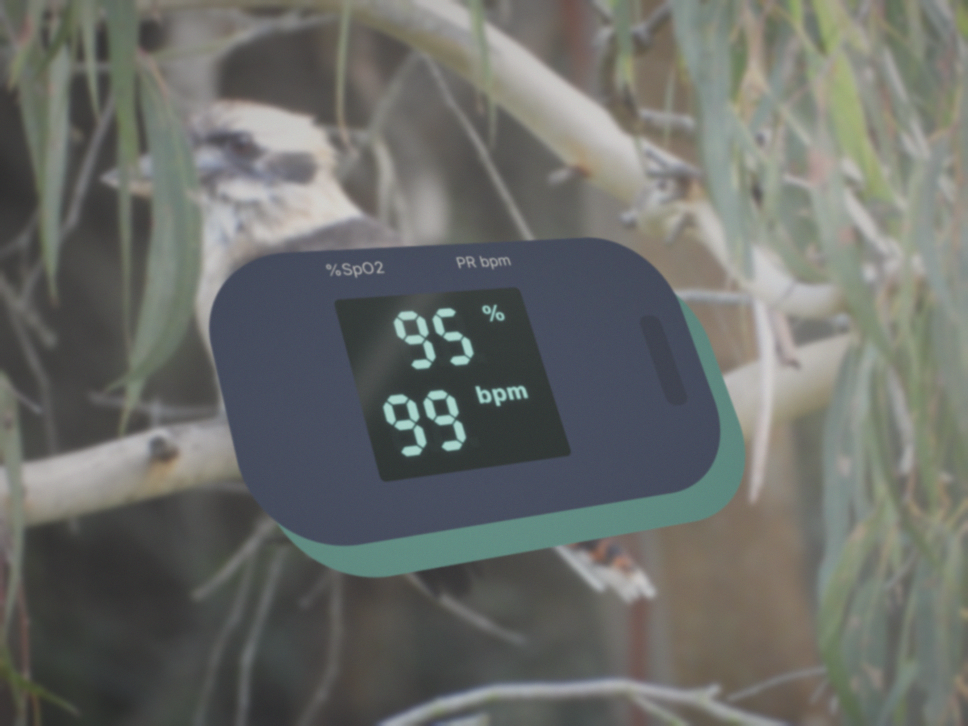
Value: 95 %
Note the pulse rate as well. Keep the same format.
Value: 99 bpm
